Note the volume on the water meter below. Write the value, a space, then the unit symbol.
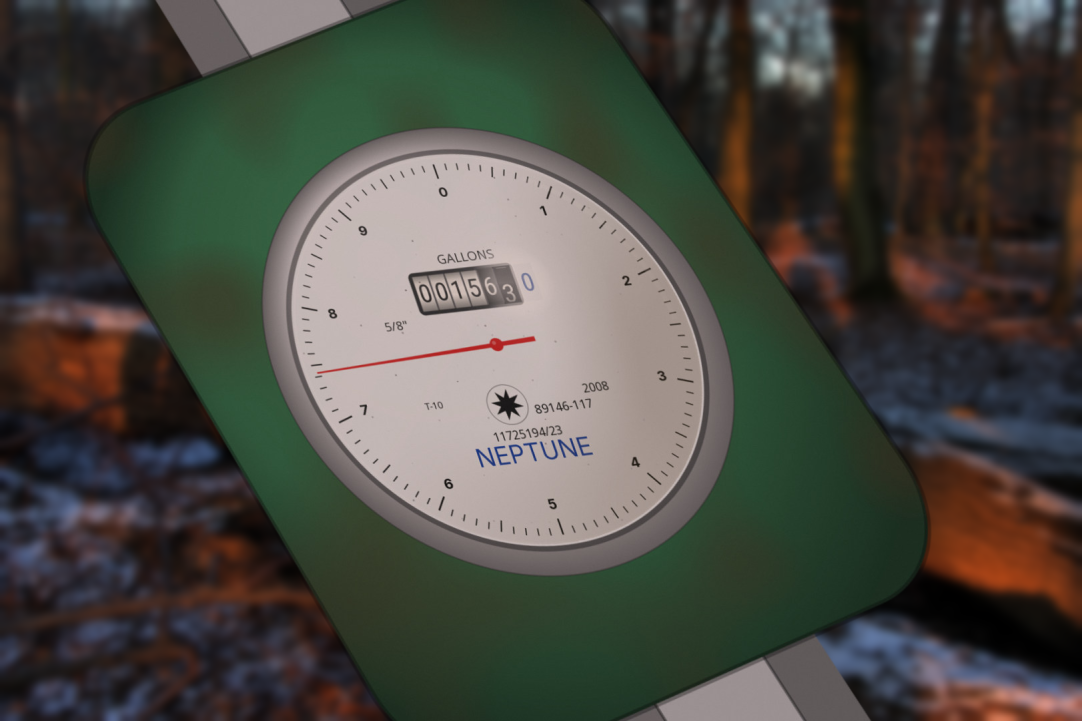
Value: 15627.4 gal
